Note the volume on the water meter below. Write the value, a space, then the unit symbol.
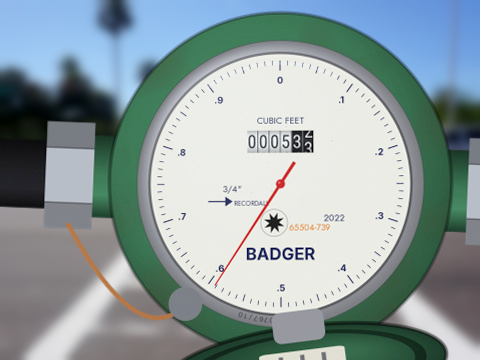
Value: 532.59 ft³
